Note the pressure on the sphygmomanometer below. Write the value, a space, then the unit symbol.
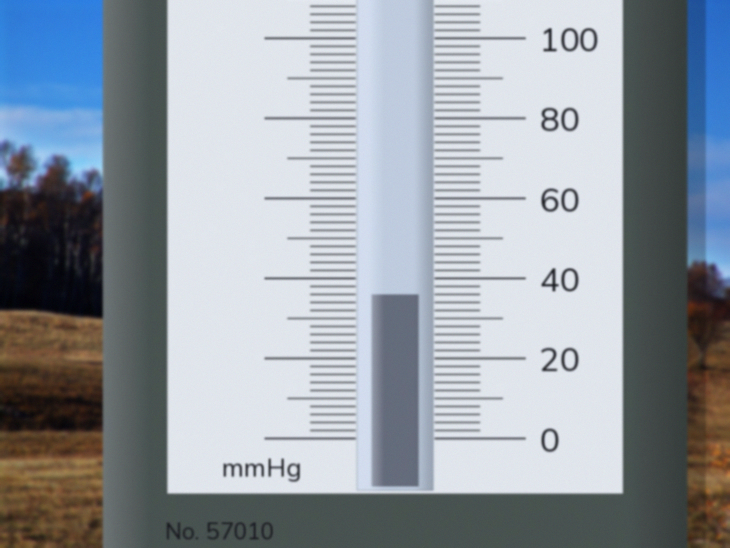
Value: 36 mmHg
